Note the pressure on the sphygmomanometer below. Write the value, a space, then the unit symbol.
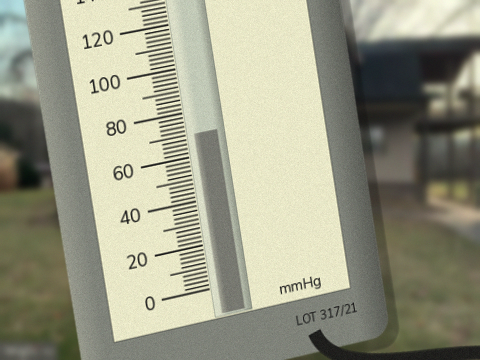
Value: 70 mmHg
